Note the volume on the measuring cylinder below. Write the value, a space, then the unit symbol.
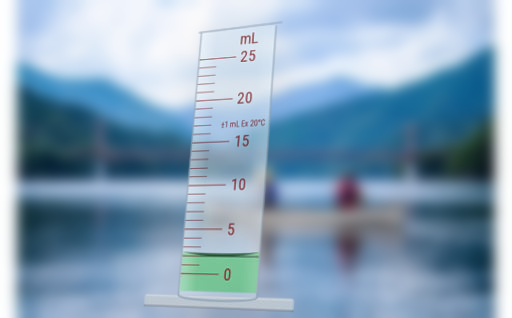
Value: 2 mL
